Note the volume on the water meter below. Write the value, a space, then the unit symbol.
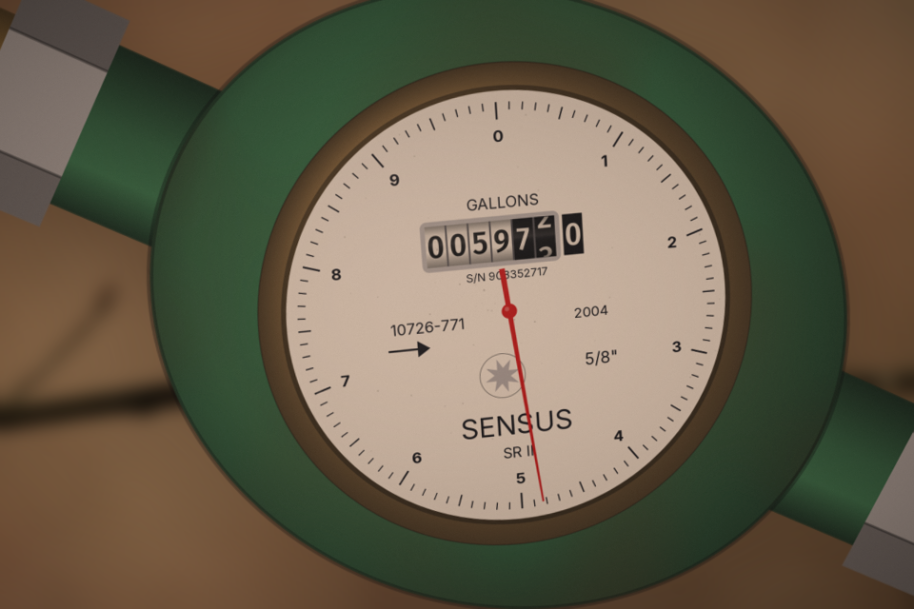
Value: 59724.8 gal
